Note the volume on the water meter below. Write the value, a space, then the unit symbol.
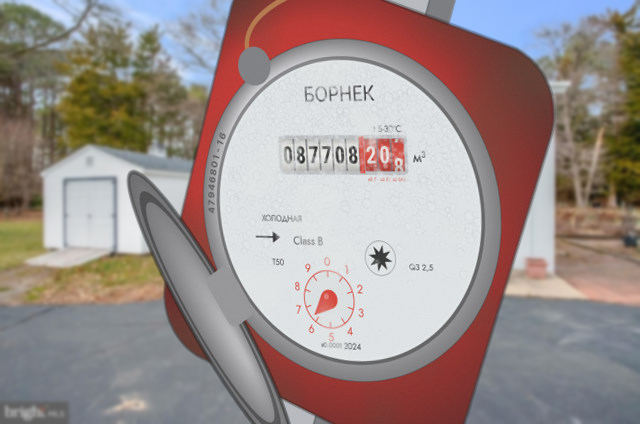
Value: 87708.2076 m³
